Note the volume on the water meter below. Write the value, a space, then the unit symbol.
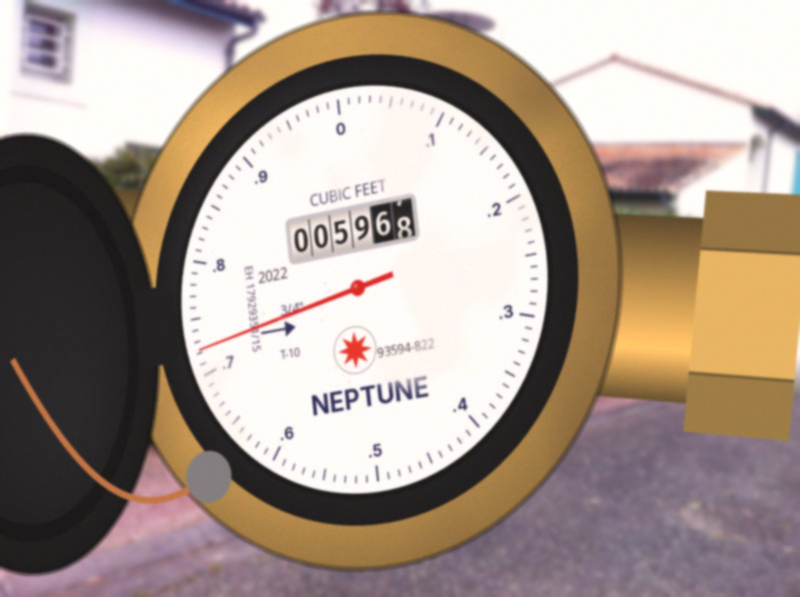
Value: 5967.72 ft³
